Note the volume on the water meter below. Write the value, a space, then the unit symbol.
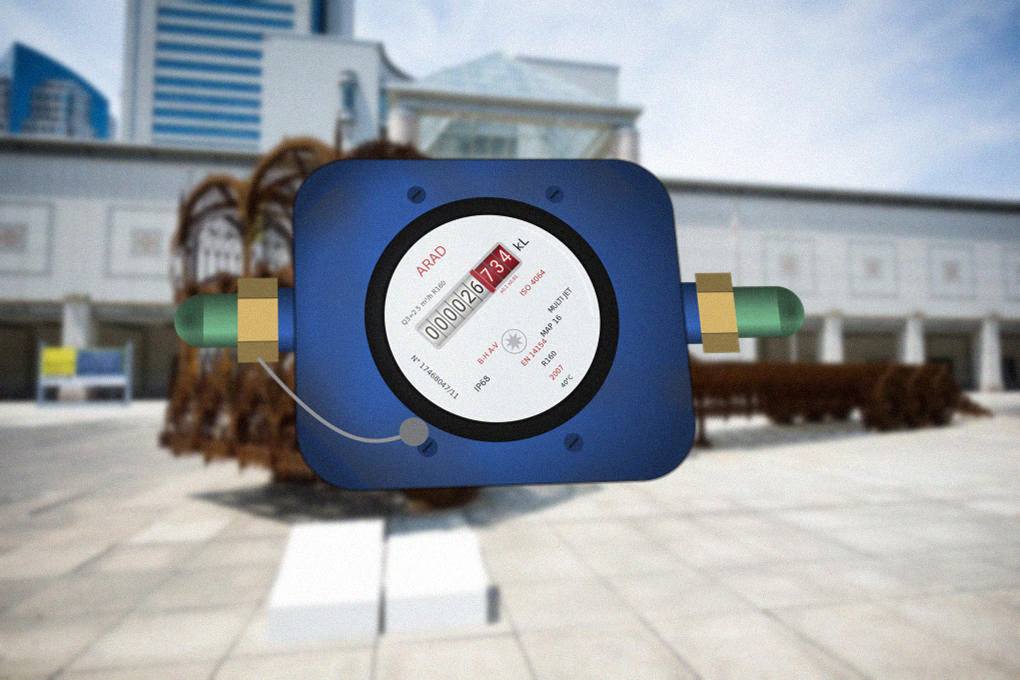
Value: 26.734 kL
